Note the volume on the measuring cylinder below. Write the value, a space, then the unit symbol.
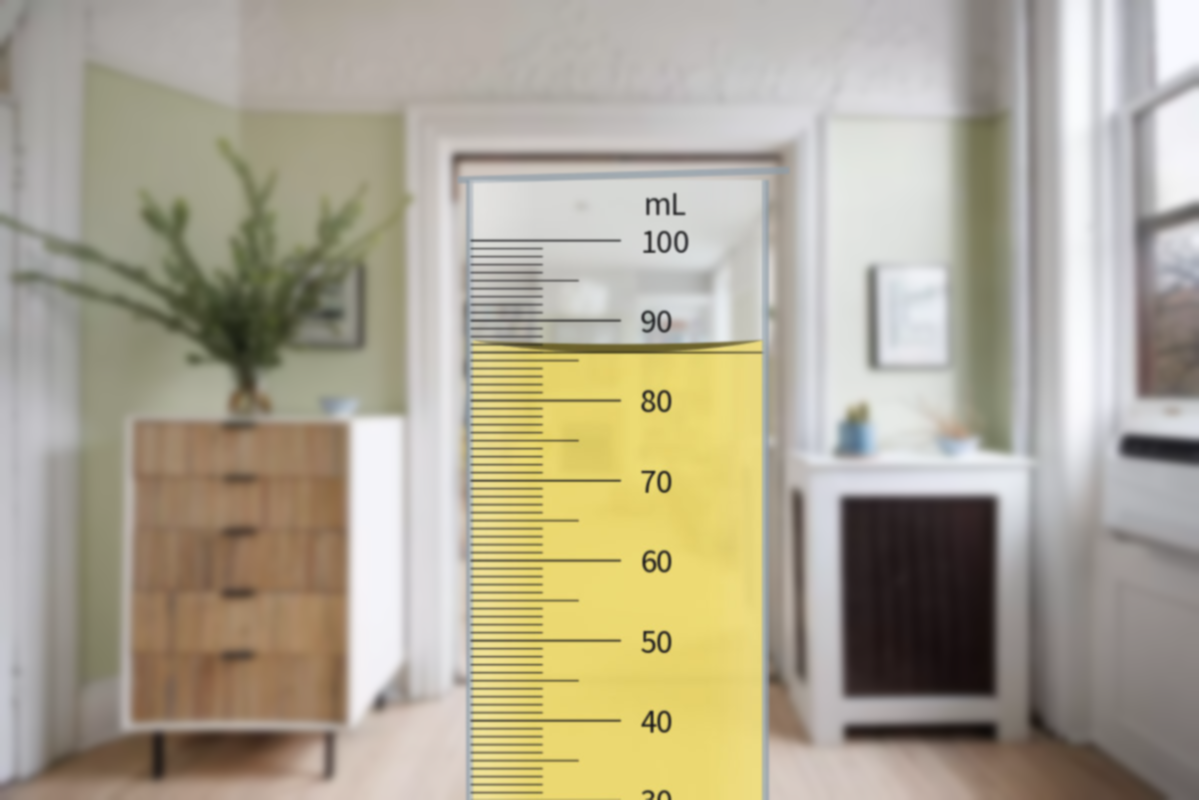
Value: 86 mL
